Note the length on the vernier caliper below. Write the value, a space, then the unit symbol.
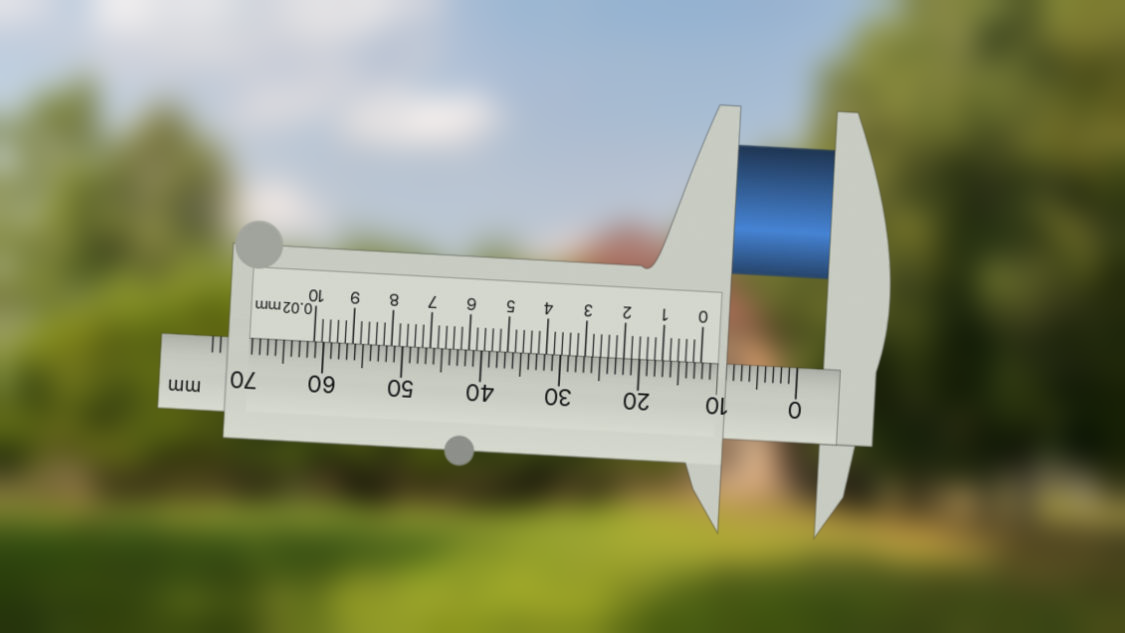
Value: 12.2 mm
